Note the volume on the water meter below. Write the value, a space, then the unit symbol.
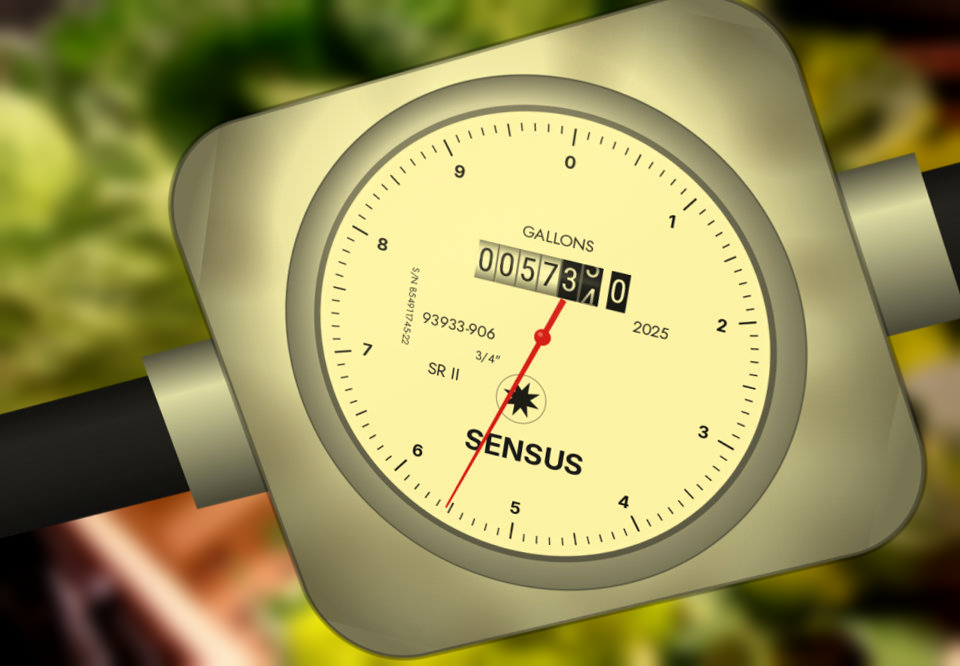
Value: 57335.5 gal
